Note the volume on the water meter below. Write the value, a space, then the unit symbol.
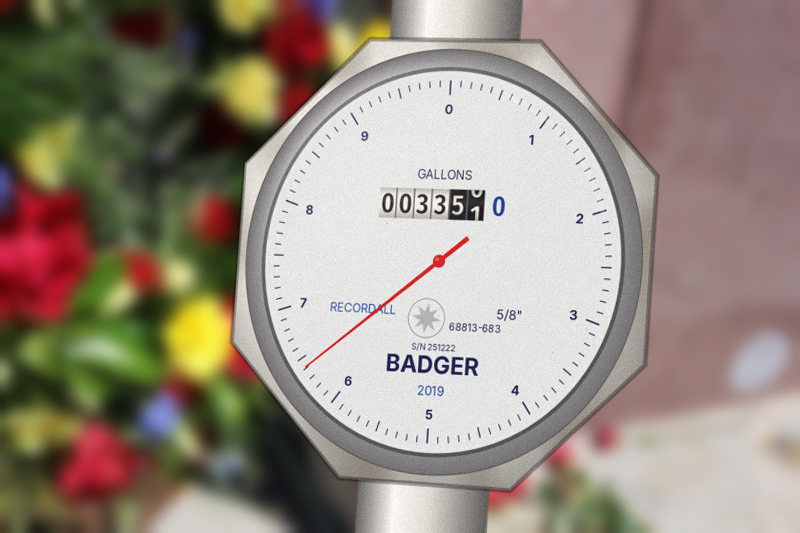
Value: 33506.4 gal
